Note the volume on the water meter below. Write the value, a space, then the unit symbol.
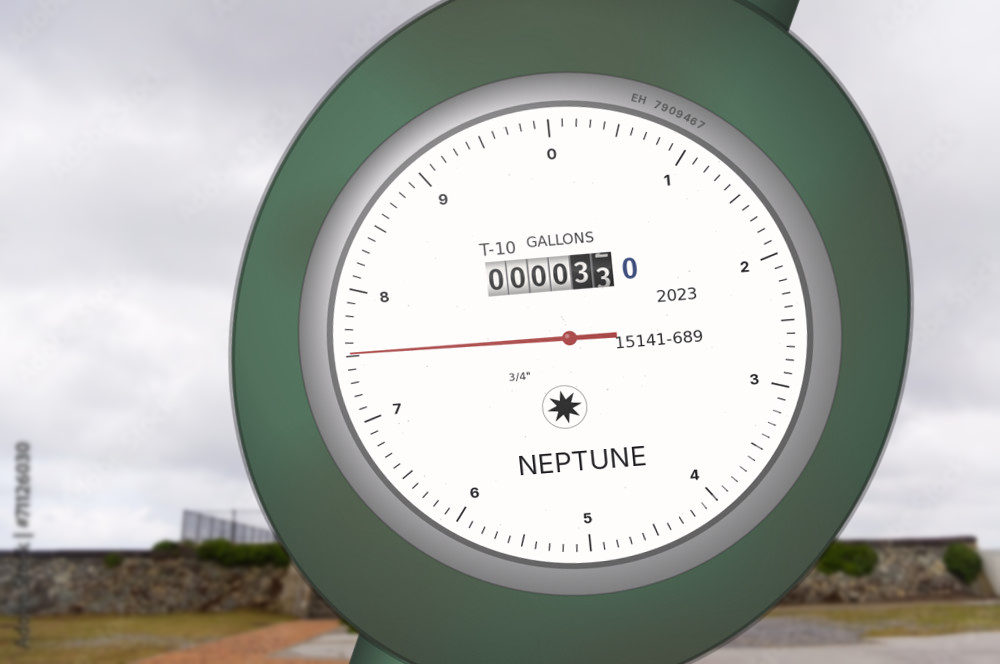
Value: 327.5 gal
